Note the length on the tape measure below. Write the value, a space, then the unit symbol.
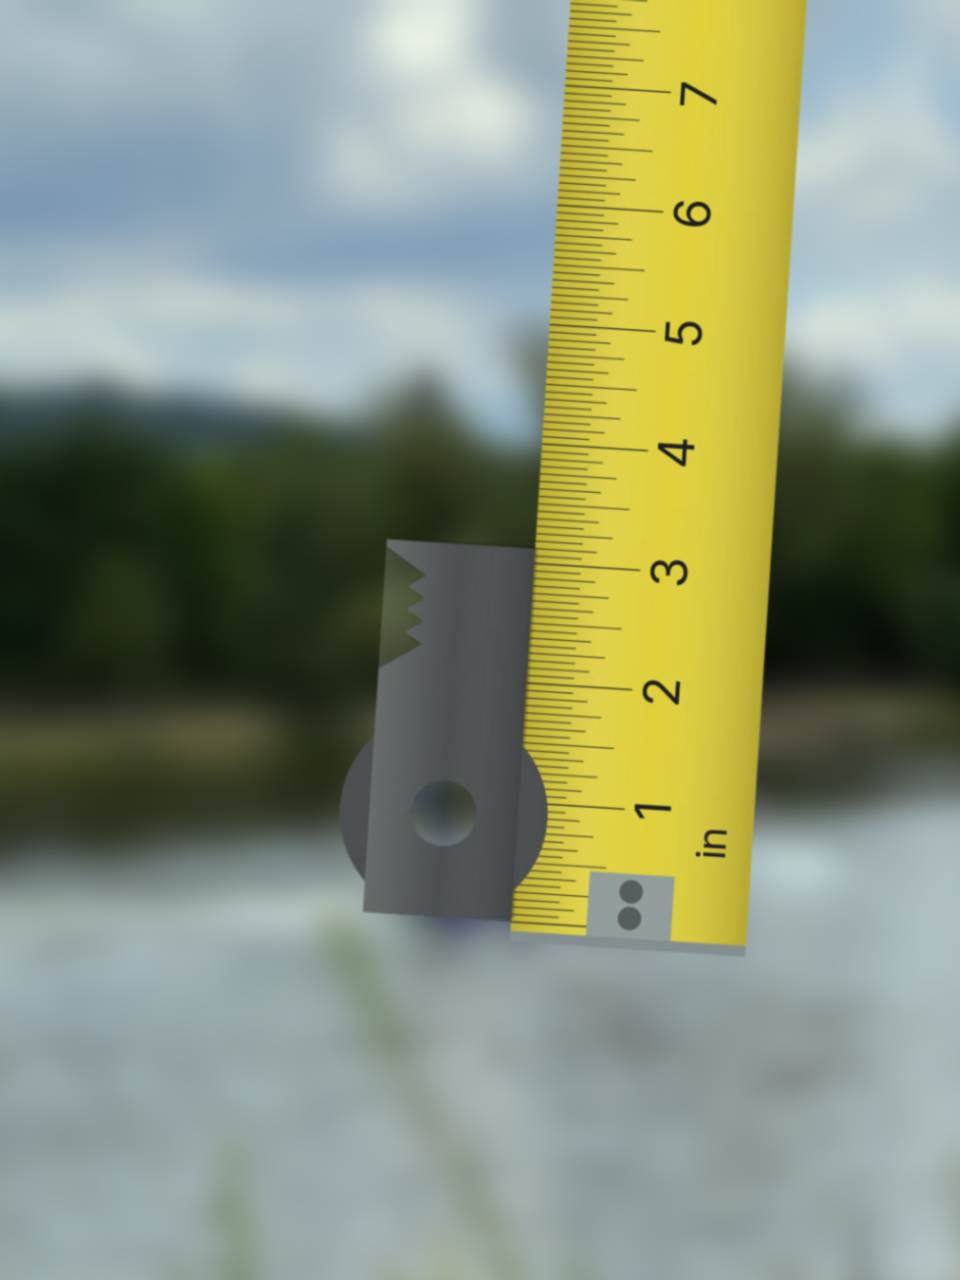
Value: 3.125 in
